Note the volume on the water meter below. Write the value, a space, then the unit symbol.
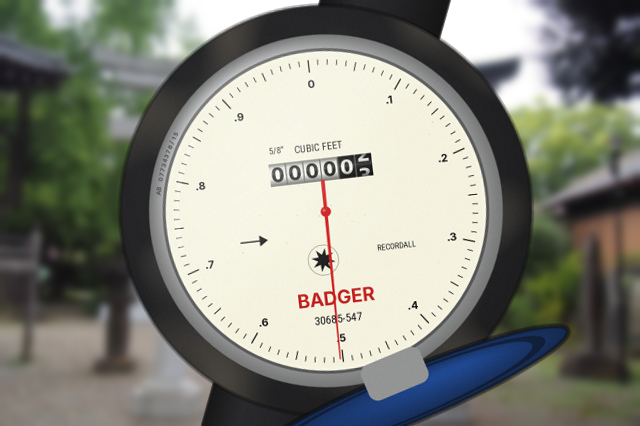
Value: 2.50 ft³
